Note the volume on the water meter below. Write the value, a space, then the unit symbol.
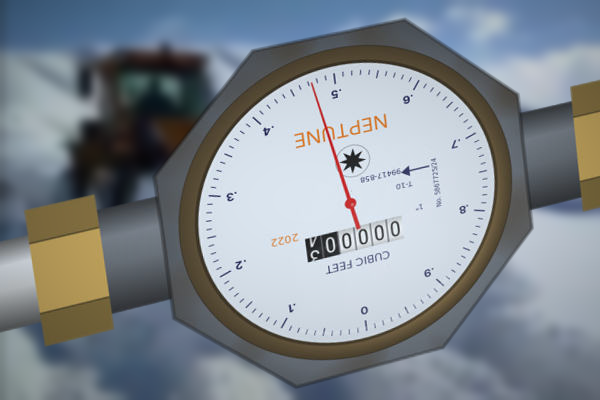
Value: 3.47 ft³
